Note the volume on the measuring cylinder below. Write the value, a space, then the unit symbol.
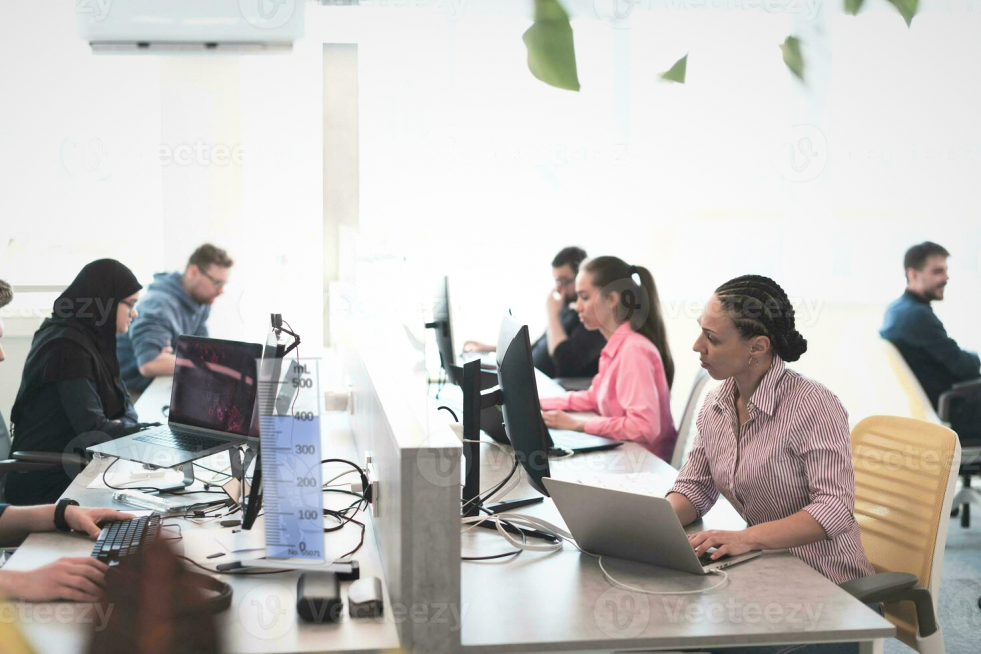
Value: 400 mL
